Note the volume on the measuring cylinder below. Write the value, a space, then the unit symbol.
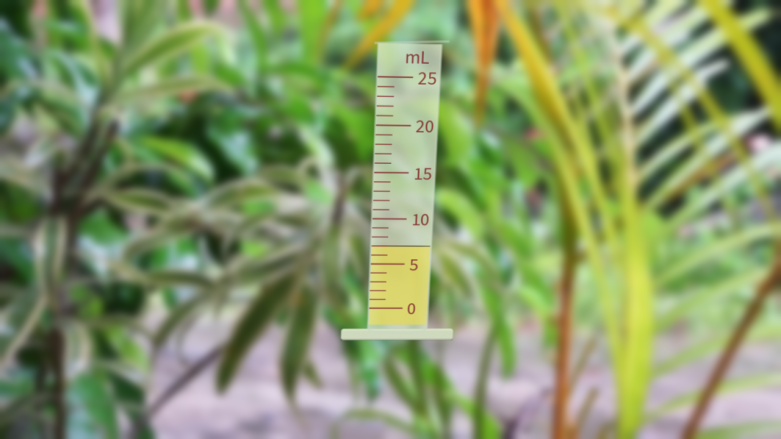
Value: 7 mL
